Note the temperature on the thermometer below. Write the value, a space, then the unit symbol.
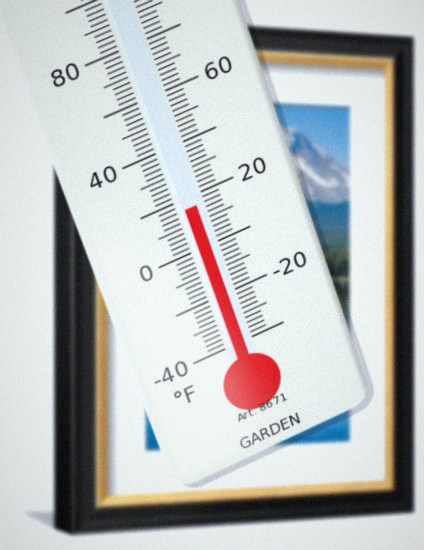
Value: 16 °F
